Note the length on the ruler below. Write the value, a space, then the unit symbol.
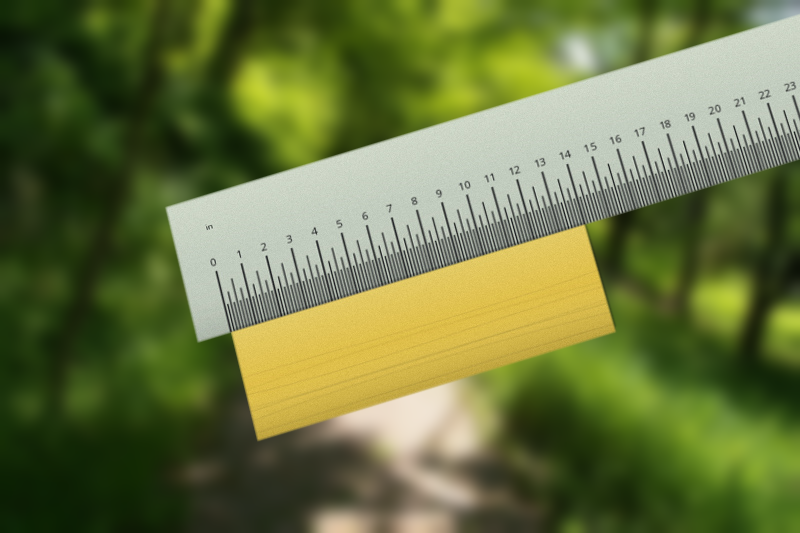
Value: 14 in
